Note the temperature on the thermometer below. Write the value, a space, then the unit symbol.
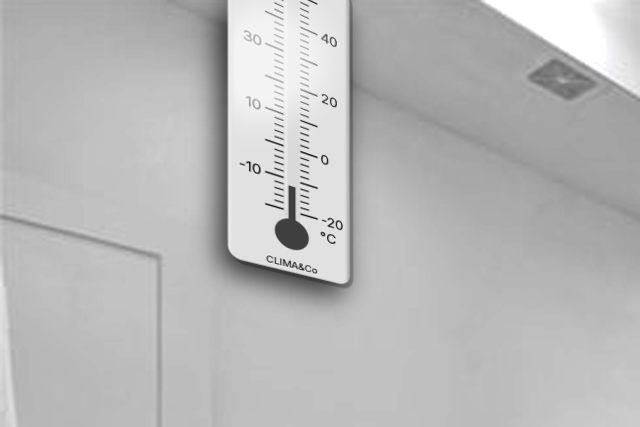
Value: -12 °C
